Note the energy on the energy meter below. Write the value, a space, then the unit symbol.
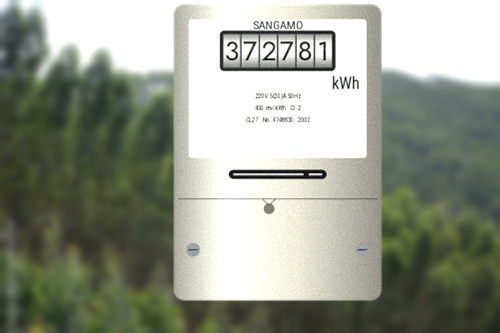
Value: 372781 kWh
